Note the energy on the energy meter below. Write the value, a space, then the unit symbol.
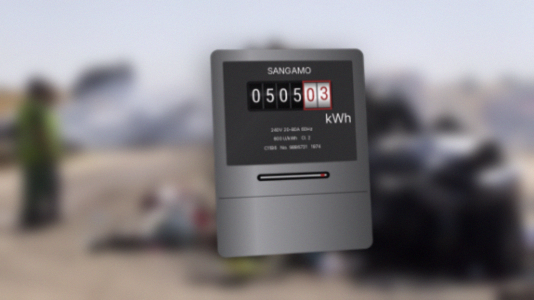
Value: 505.03 kWh
